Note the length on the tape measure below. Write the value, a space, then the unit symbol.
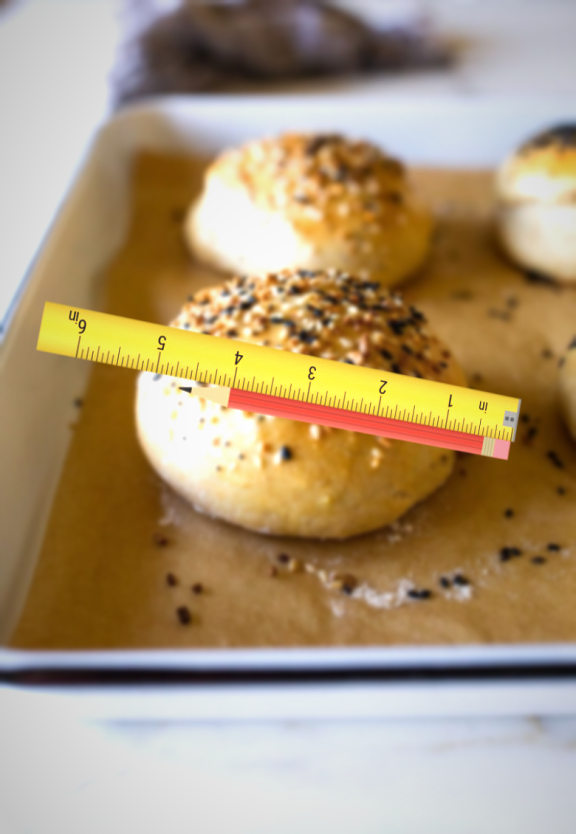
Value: 4.6875 in
